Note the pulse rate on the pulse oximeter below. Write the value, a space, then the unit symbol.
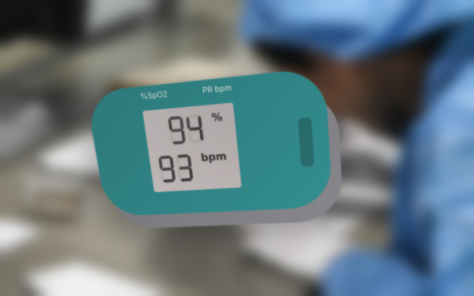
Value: 93 bpm
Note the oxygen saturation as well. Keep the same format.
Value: 94 %
